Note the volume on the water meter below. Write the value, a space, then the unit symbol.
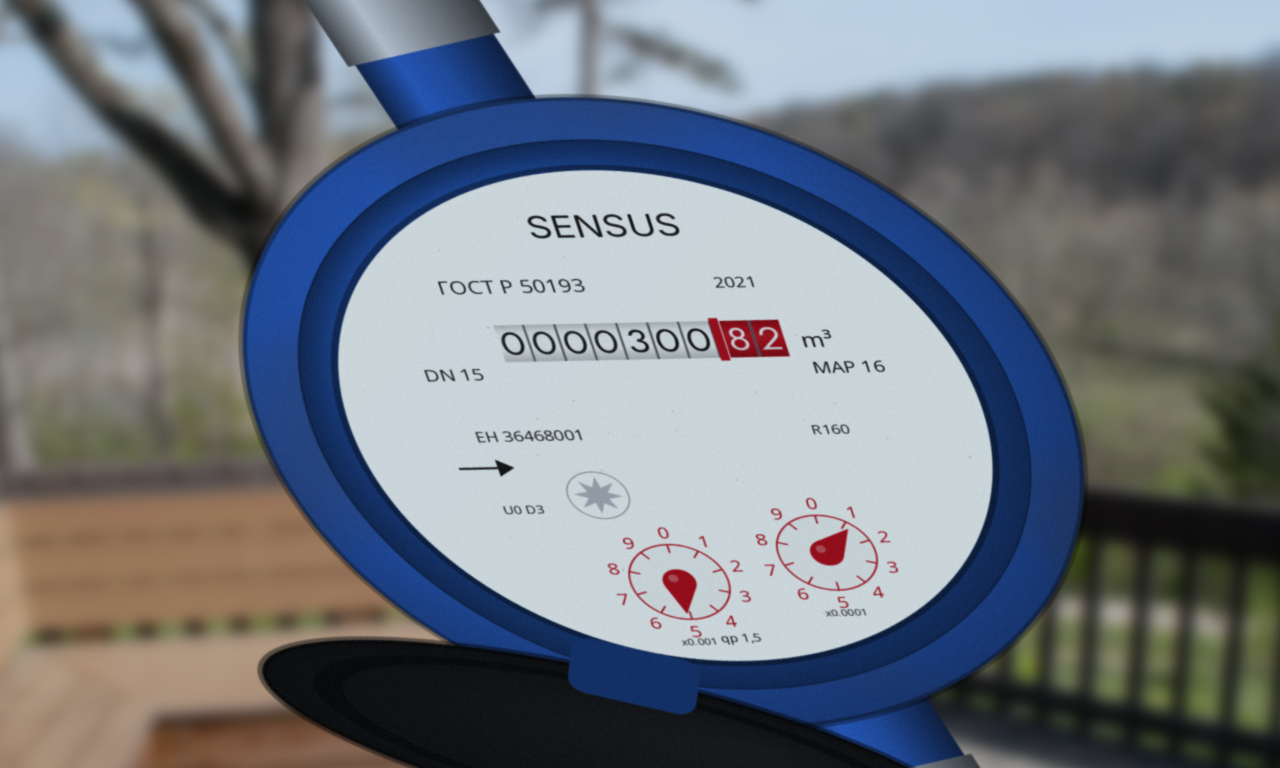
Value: 300.8251 m³
